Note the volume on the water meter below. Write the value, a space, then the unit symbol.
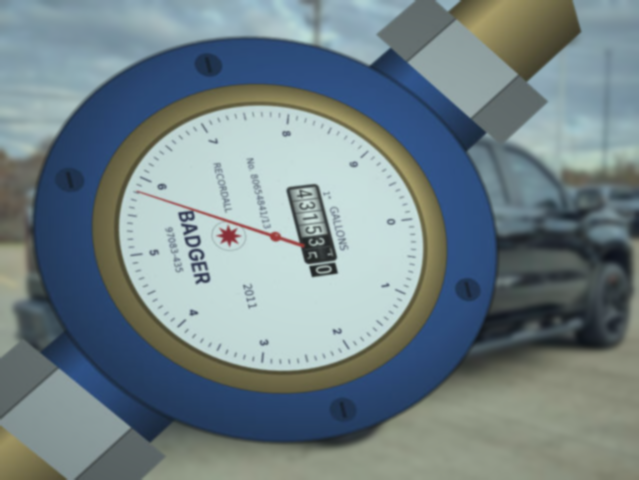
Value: 4315345.8 gal
